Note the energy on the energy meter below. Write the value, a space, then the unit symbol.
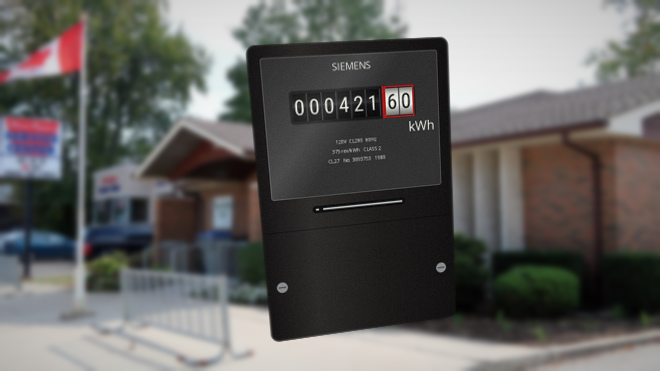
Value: 421.60 kWh
